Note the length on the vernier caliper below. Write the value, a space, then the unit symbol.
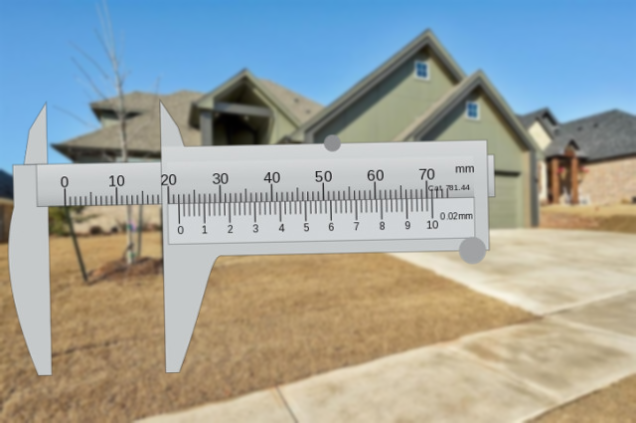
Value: 22.0 mm
